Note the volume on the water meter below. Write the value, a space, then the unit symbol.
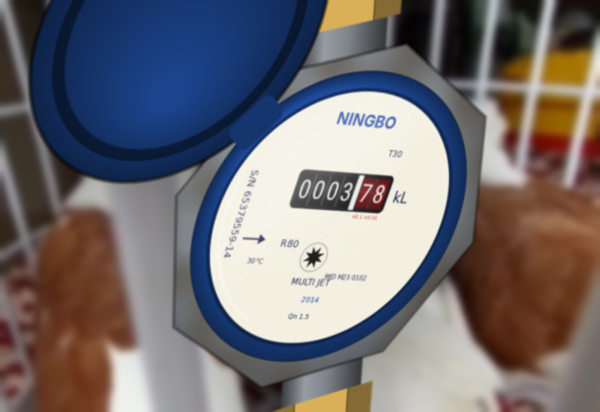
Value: 3.78 kL
